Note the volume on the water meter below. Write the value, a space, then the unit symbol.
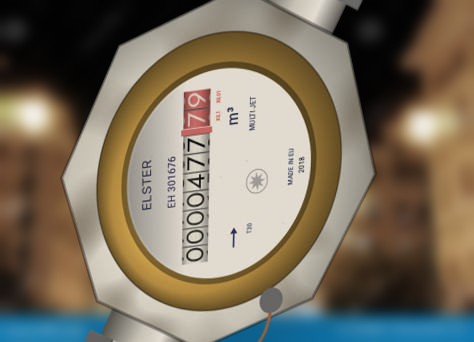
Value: 477.79 m³
